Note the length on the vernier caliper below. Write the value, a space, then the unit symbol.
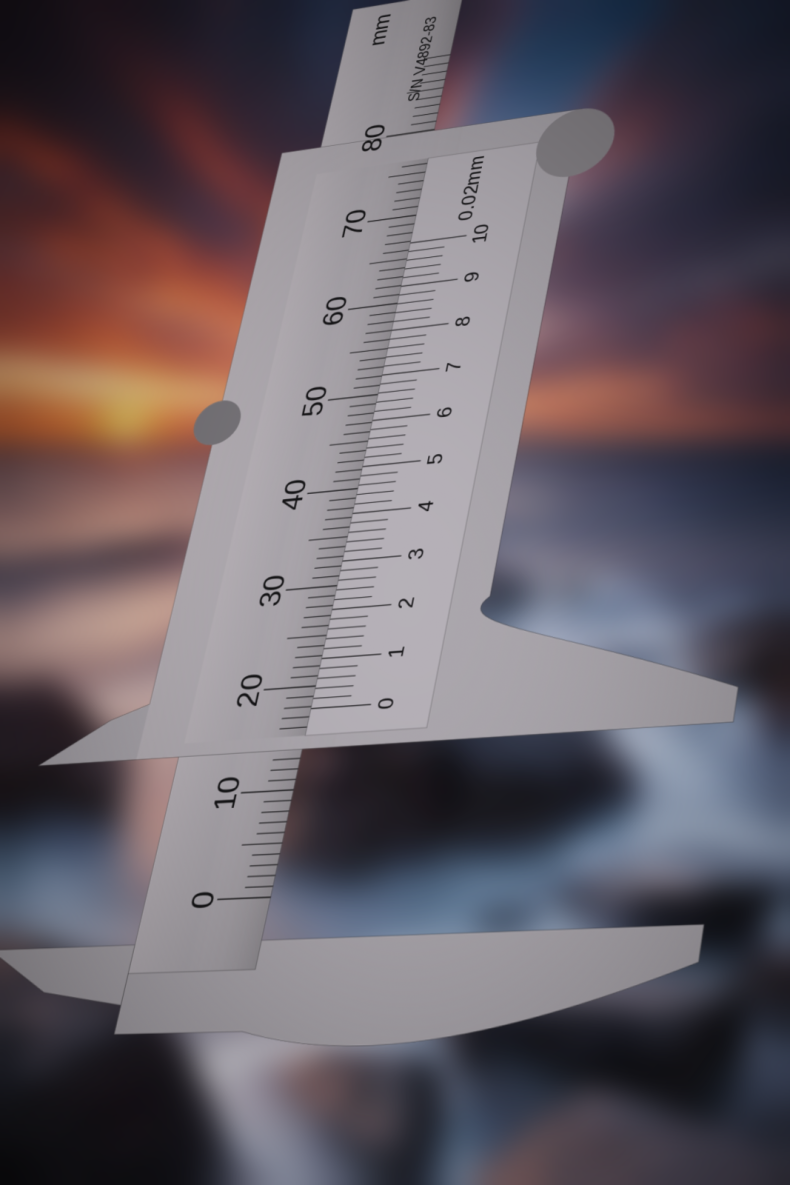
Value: 17.8 mm
